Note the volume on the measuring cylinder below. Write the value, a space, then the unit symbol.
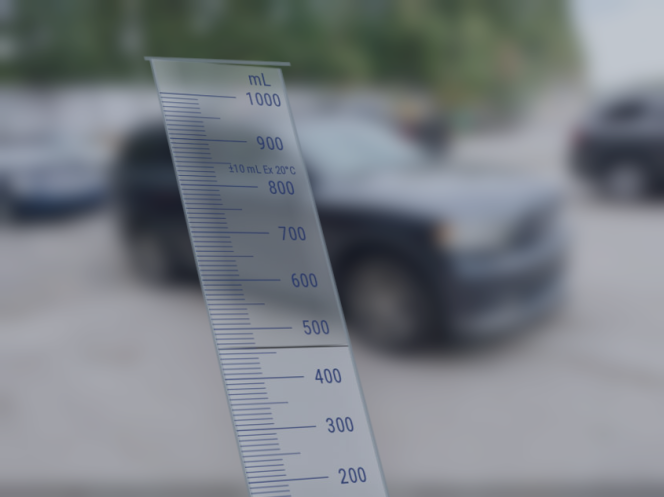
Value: 460 mL
